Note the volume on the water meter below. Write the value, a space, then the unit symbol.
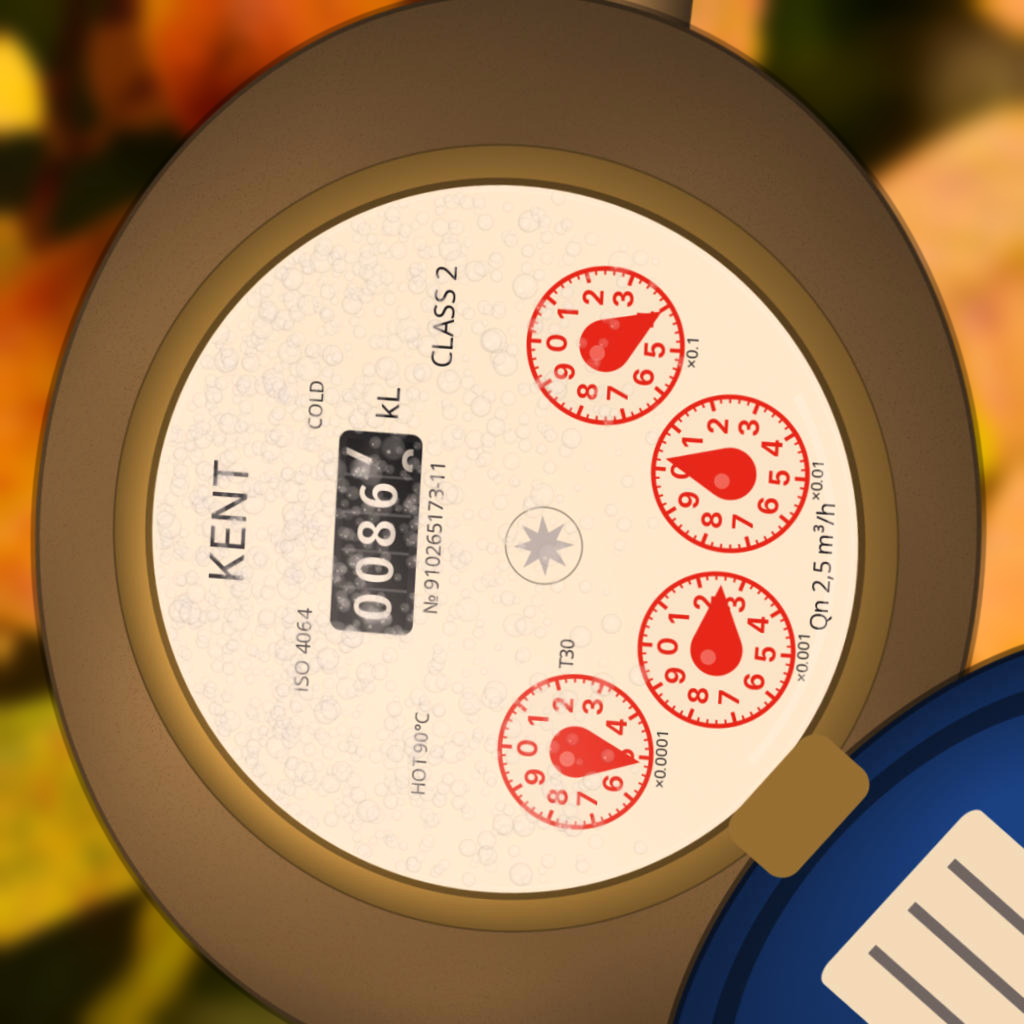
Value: 867.4025 kL
